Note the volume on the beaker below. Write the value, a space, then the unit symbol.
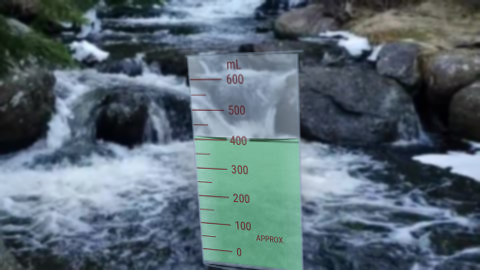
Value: 400 mL
